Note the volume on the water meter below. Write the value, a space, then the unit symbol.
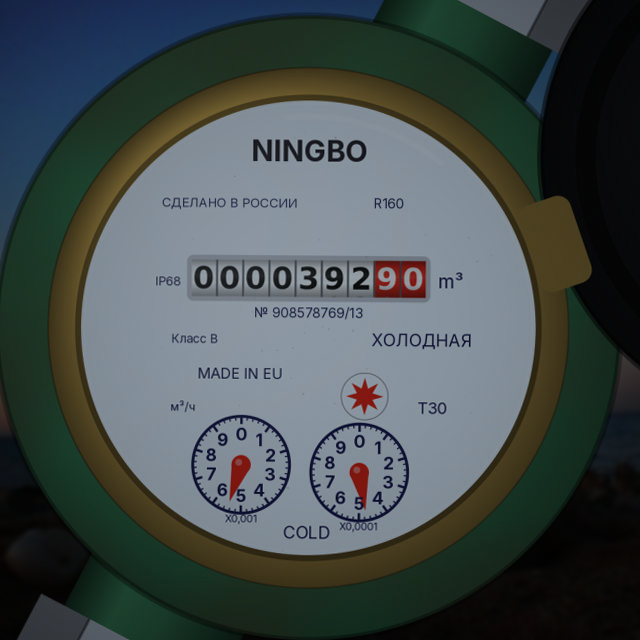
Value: 392.9054 m³
